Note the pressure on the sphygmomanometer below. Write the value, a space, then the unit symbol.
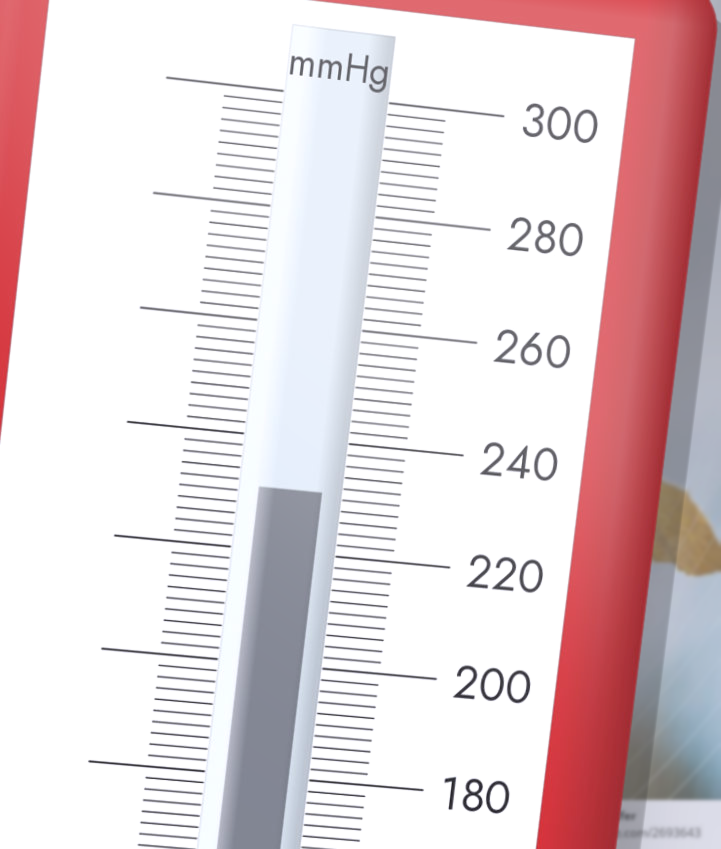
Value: 231 mmHg
